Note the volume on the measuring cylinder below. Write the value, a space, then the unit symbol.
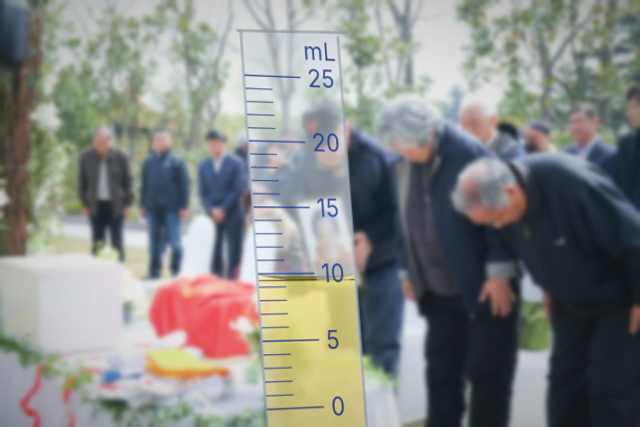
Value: 9.5 mL
